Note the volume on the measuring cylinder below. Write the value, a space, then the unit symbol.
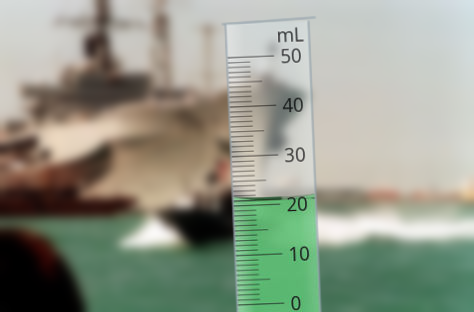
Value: 21 mL
